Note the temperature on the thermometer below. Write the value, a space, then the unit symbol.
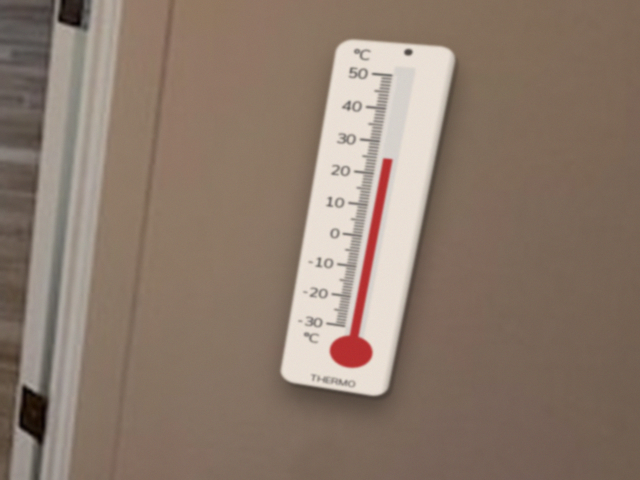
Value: 25 °C
